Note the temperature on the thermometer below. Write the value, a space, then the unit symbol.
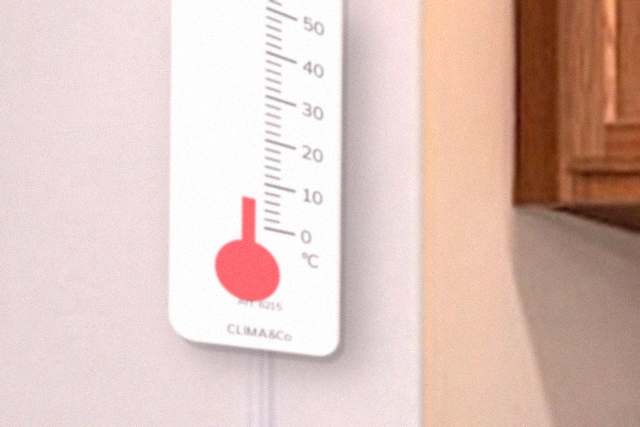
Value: 6 °C
